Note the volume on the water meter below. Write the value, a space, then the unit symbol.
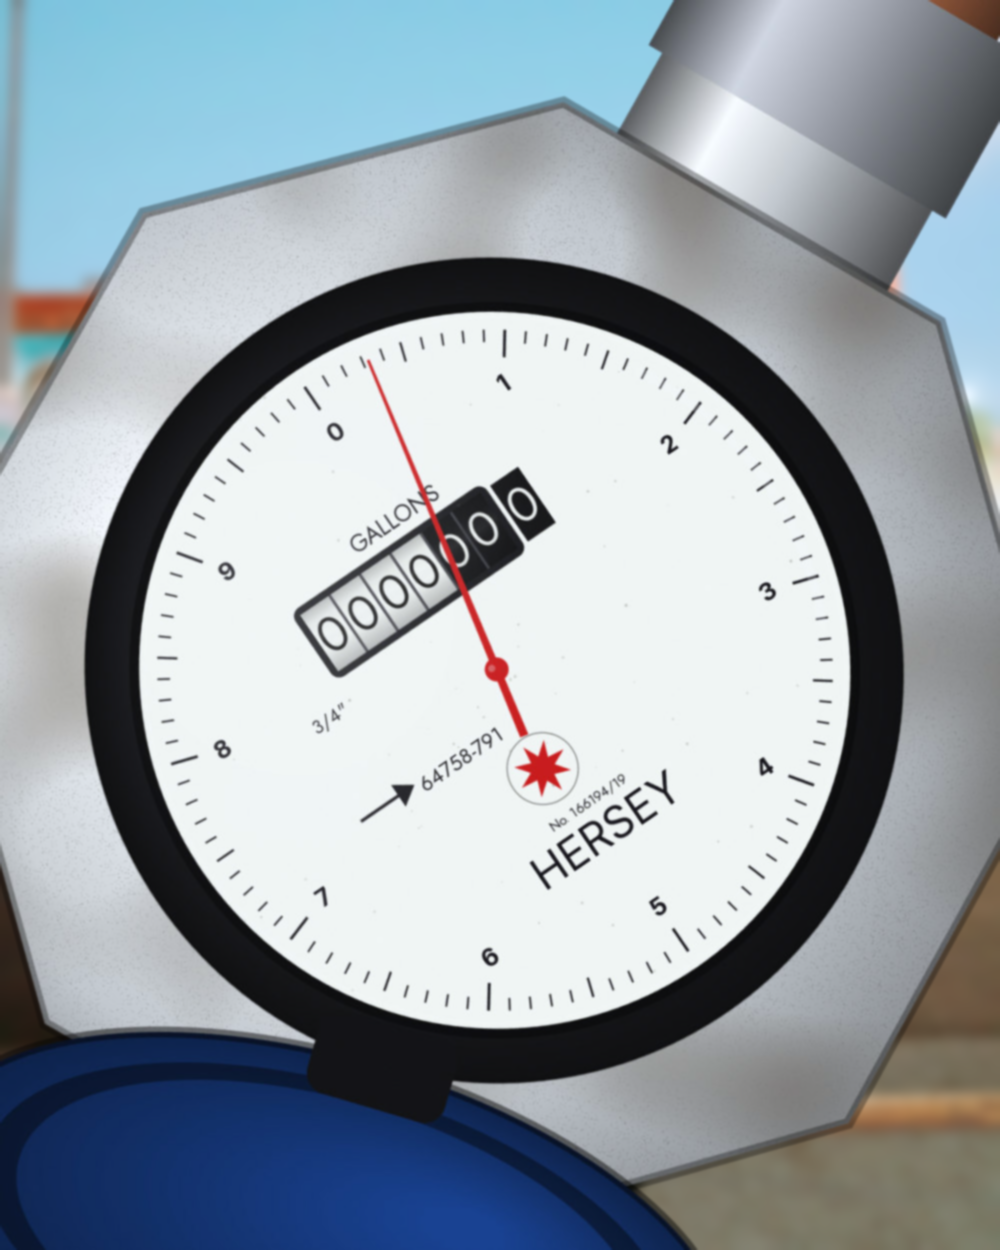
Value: 0.3 gal
